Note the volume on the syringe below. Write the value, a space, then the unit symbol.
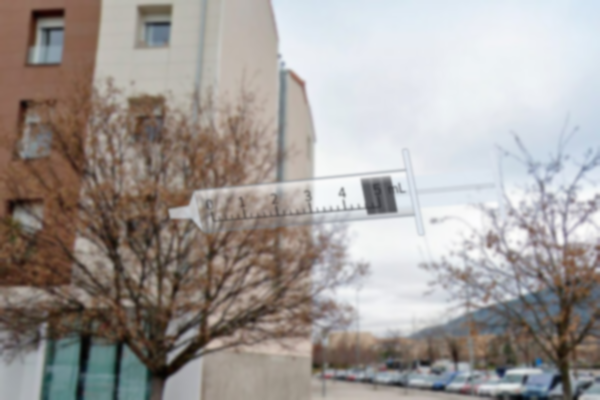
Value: 4.6 mL
